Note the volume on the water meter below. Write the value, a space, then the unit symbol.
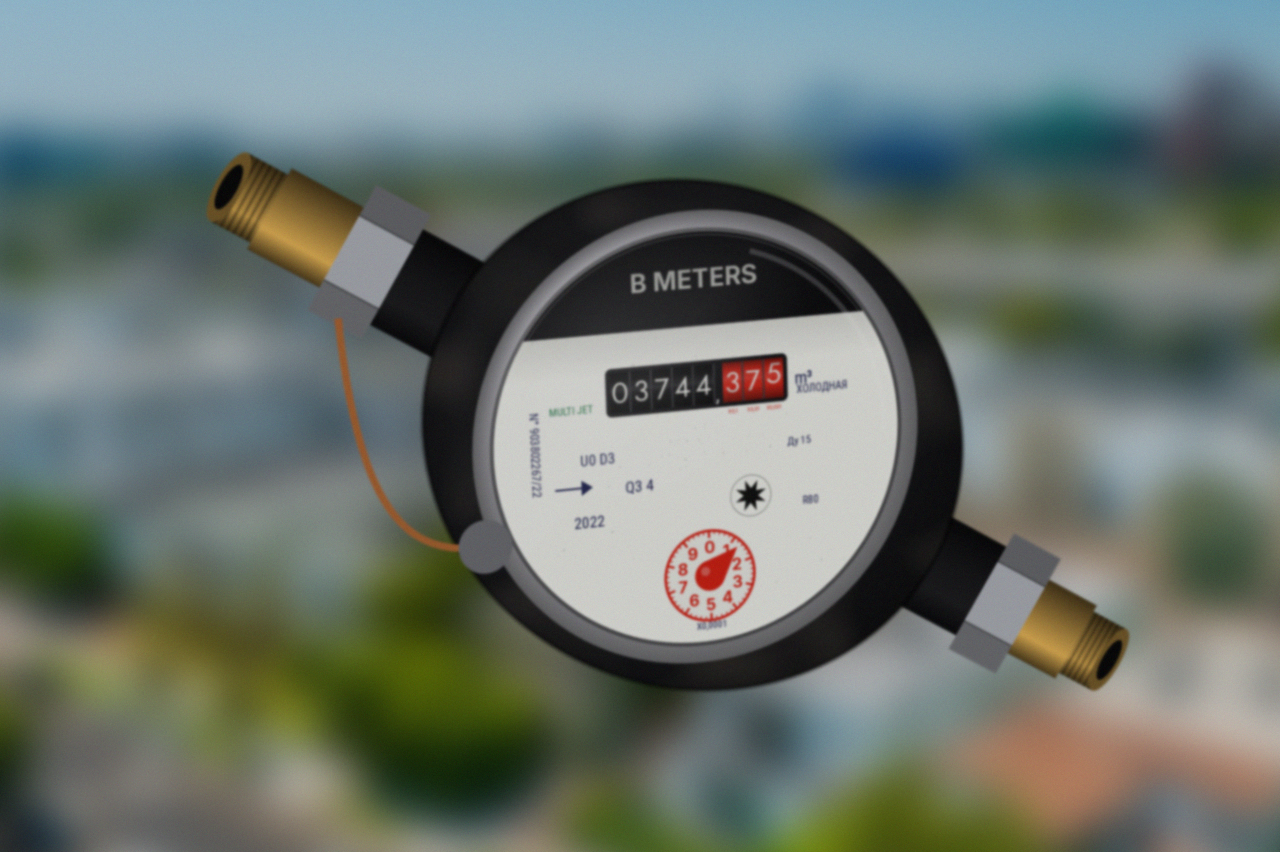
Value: 3744.3751 m³
